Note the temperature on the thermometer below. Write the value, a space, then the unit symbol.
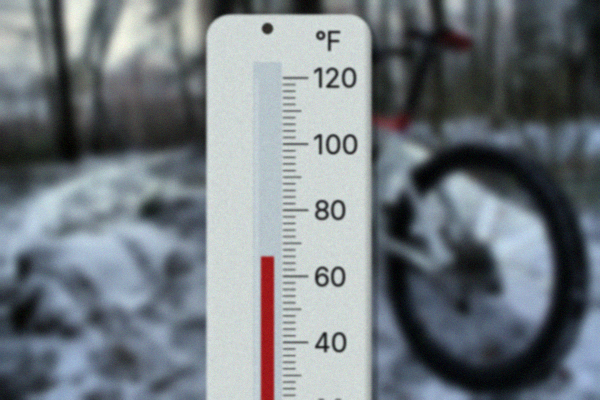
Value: 66 °F
